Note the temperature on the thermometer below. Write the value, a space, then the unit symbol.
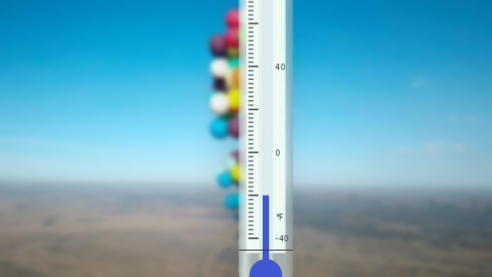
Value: -20 °F
